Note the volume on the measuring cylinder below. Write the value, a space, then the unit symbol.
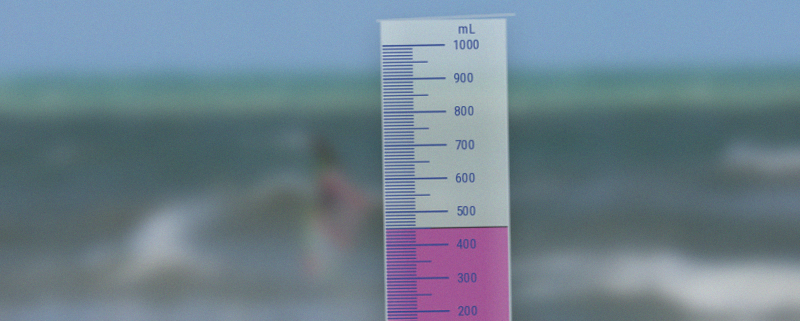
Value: 450 mL
